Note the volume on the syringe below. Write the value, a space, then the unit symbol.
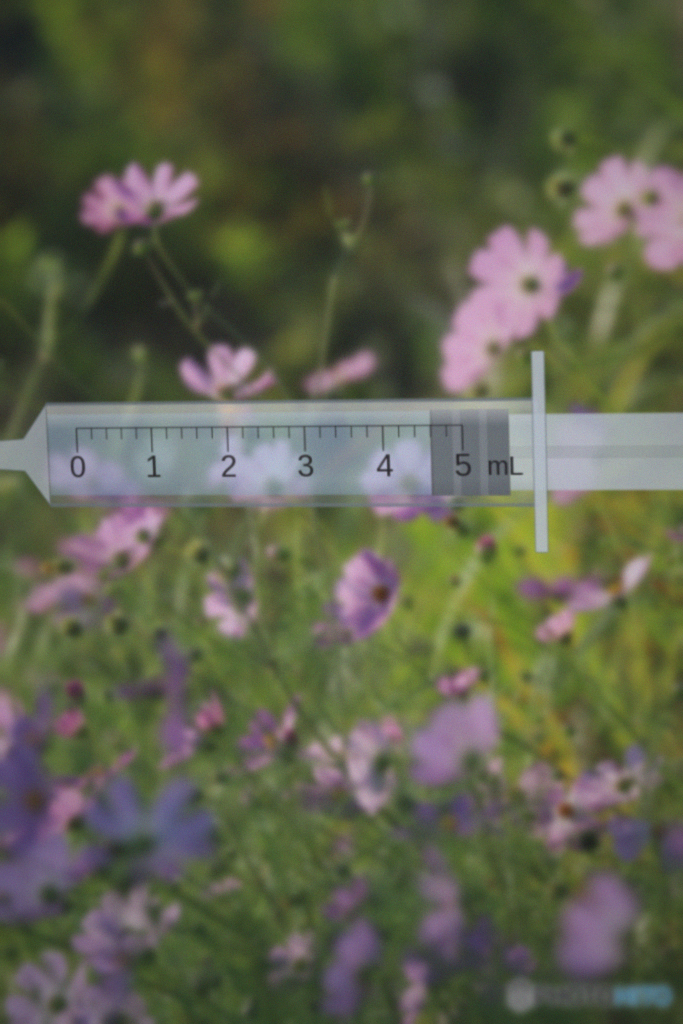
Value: 4.6 mL
